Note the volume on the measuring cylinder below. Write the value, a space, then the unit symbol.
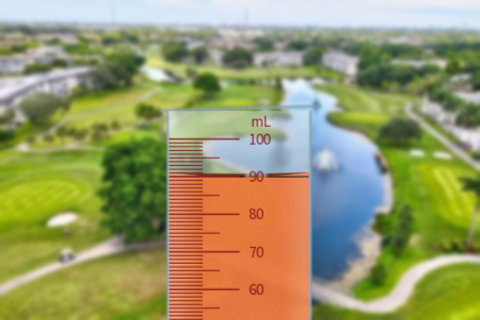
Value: 90 mL
